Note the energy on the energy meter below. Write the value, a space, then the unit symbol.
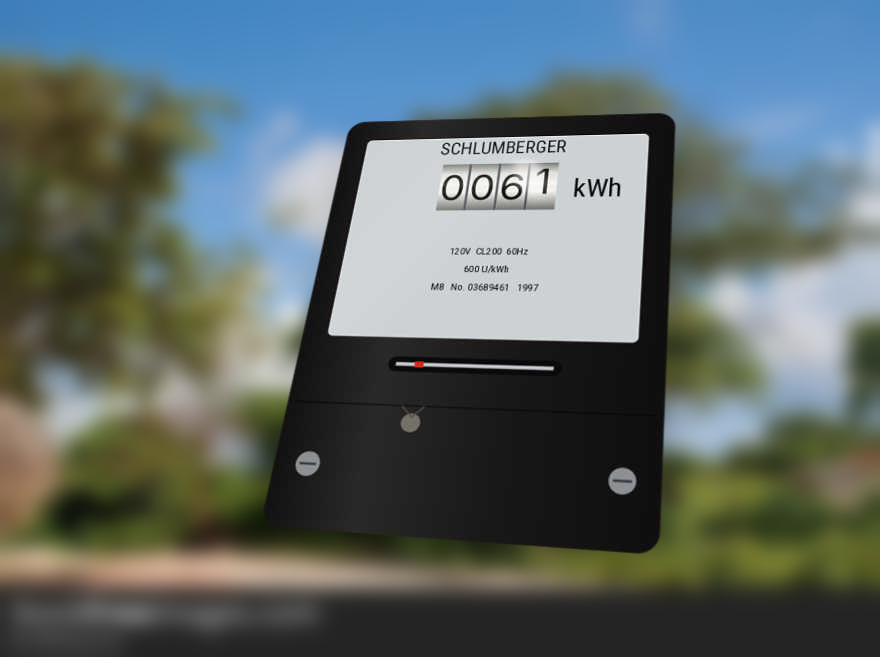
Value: 61 kWh
